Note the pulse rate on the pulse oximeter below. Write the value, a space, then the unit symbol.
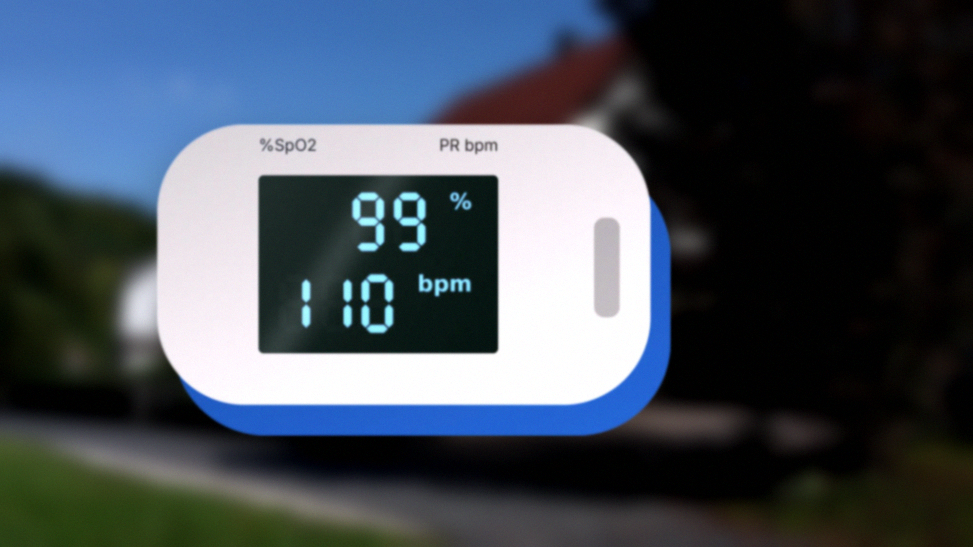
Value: 110 bpm
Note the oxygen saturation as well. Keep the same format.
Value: 99 %
